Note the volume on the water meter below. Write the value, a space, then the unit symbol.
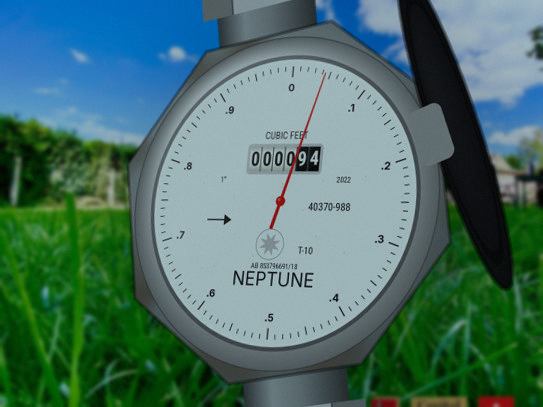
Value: 94.04 ft³
